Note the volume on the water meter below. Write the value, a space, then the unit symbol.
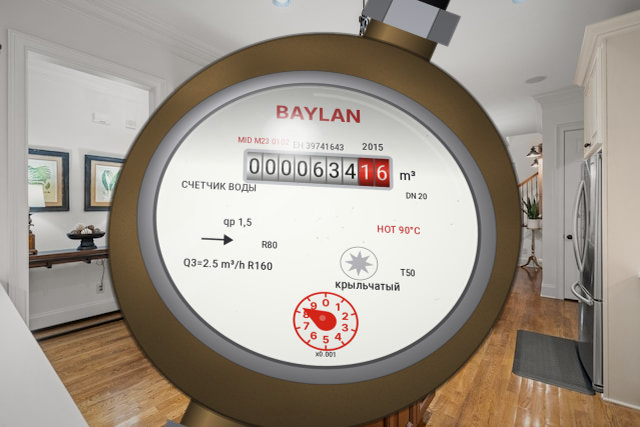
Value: 634.168 m³
